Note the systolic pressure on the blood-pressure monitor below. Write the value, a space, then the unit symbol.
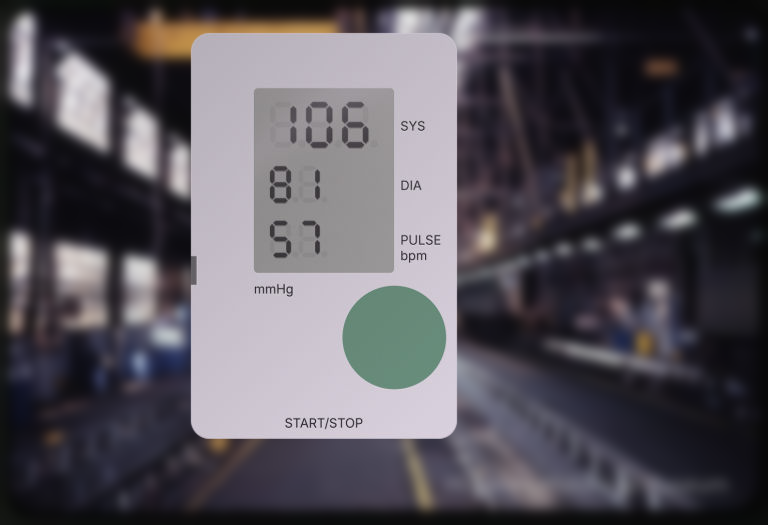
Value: 106 mmHg
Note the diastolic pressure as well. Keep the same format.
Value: 81 mmHg
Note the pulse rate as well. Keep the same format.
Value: 57 bpm
